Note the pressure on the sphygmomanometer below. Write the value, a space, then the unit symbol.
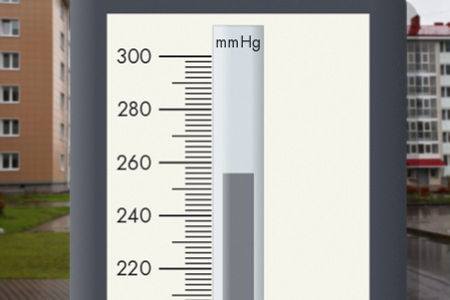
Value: 256 mmHg
